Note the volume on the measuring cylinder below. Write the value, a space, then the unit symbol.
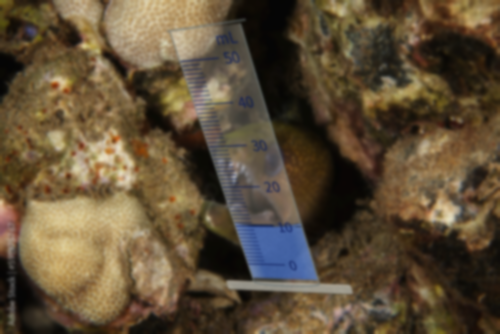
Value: 10 mL
